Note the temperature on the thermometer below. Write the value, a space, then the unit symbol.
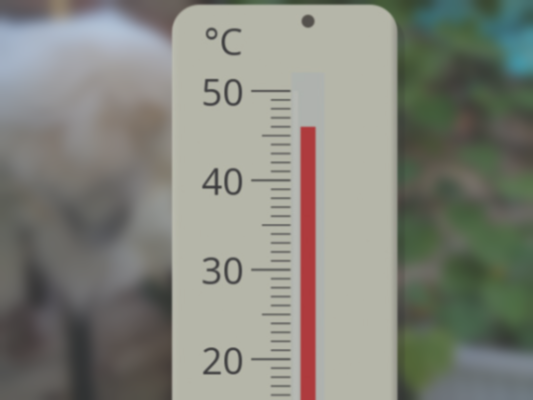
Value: 46 °C
